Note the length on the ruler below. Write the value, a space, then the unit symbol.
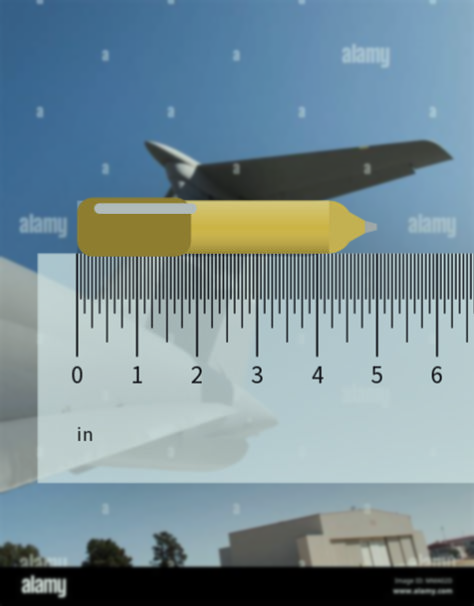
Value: 5 in
